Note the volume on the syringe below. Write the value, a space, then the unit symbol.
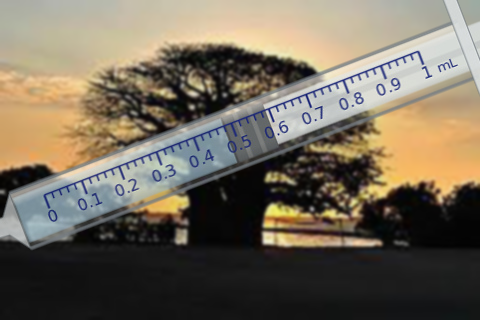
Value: 0.48 mL
